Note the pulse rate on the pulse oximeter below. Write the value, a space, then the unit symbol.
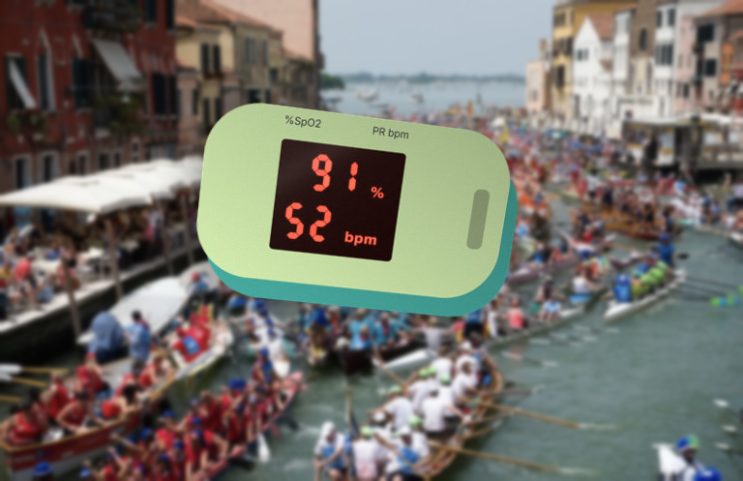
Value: 52 bpm
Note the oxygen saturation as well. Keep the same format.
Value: 91 %
